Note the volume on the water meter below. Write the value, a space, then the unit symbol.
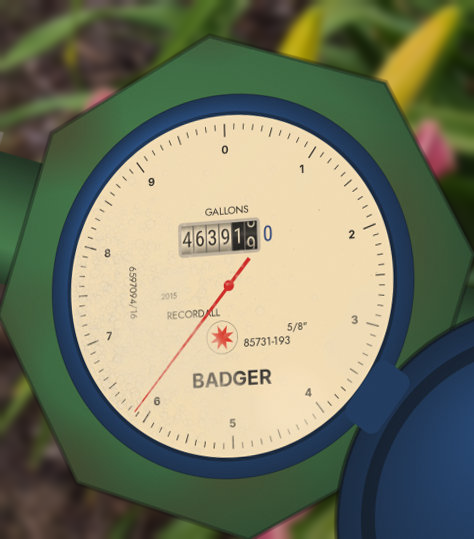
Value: 4639186.1 gal
